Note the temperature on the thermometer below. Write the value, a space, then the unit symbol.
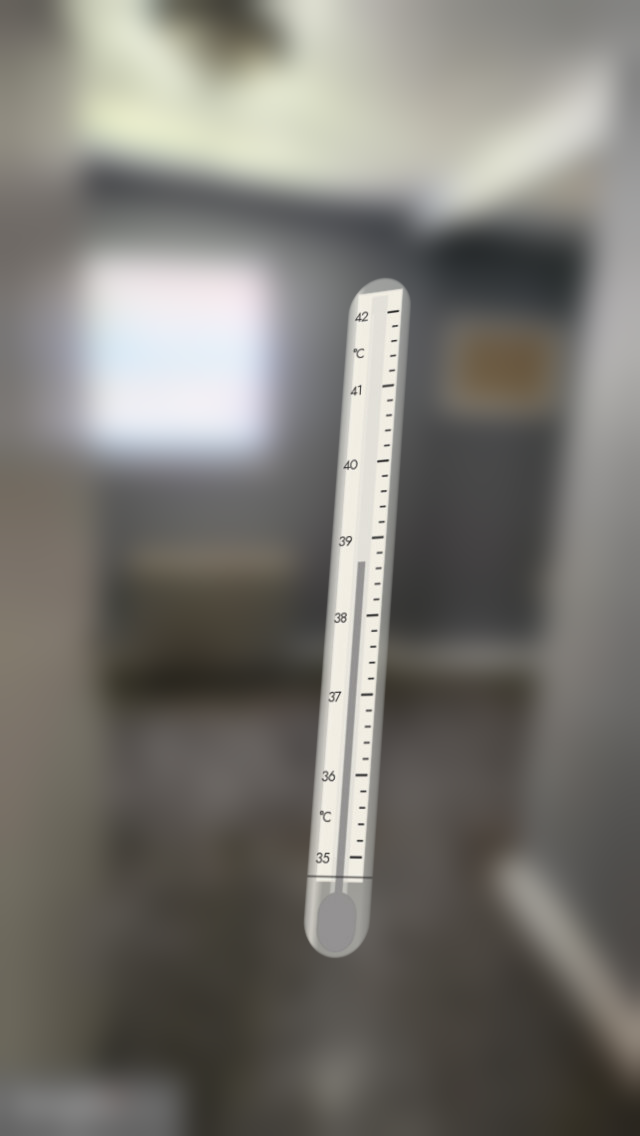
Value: 38.7 °C
